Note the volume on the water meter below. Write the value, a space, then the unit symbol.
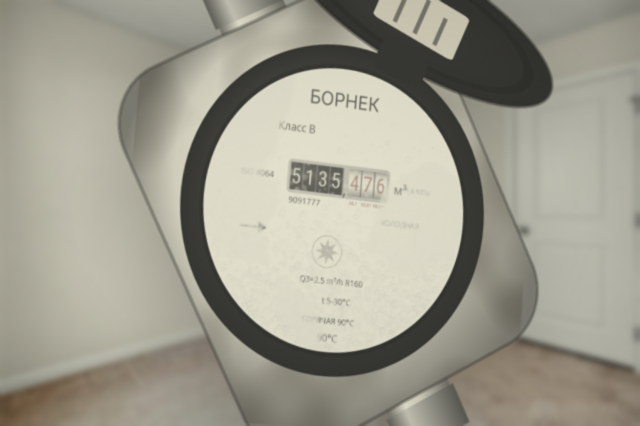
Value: 5135.476 m³
